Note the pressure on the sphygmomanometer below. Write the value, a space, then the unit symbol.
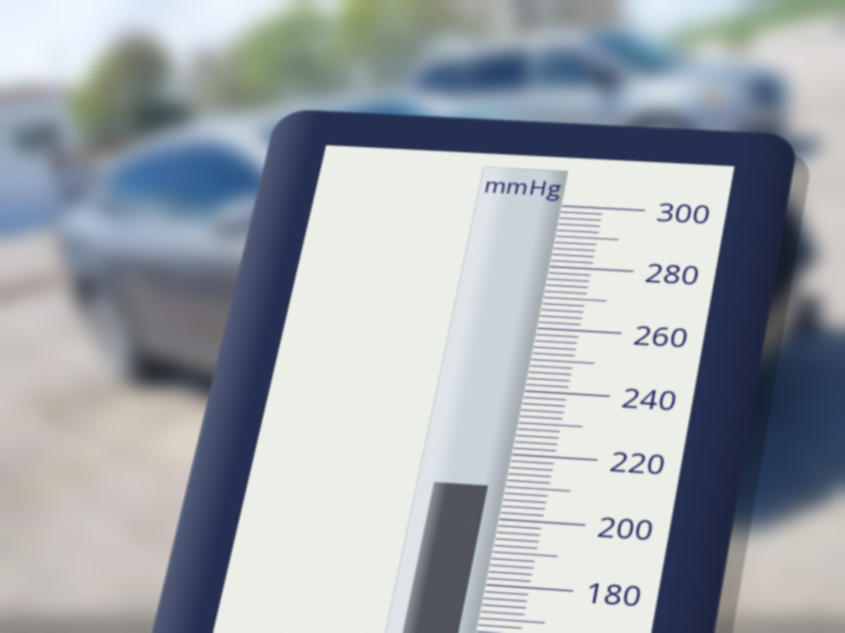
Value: 210 mmHg
